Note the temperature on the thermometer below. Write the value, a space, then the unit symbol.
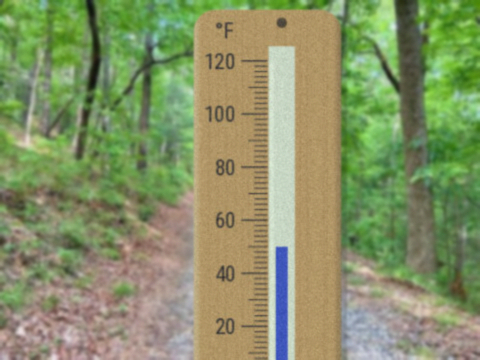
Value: 50 °F
